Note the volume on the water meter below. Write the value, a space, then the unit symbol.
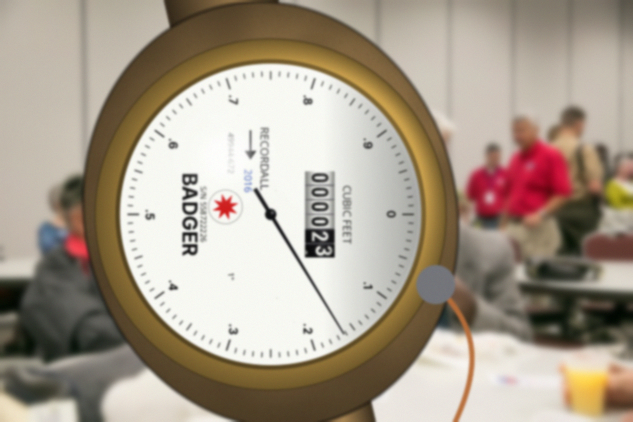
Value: 23.16 ft³
